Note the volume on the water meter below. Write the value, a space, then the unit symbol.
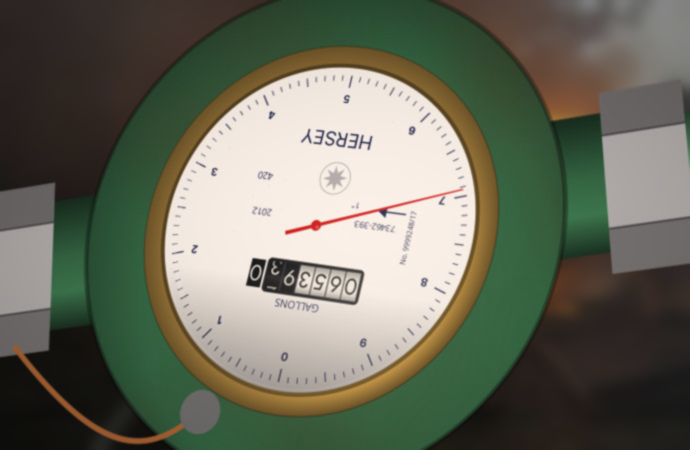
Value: 653926.9 gal
